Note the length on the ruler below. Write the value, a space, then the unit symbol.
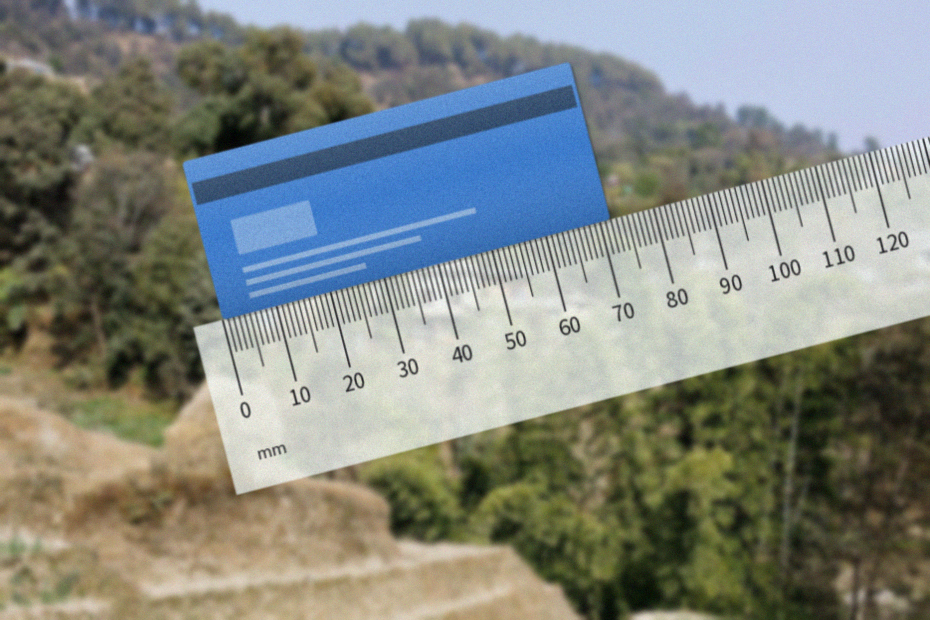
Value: 72 mm
